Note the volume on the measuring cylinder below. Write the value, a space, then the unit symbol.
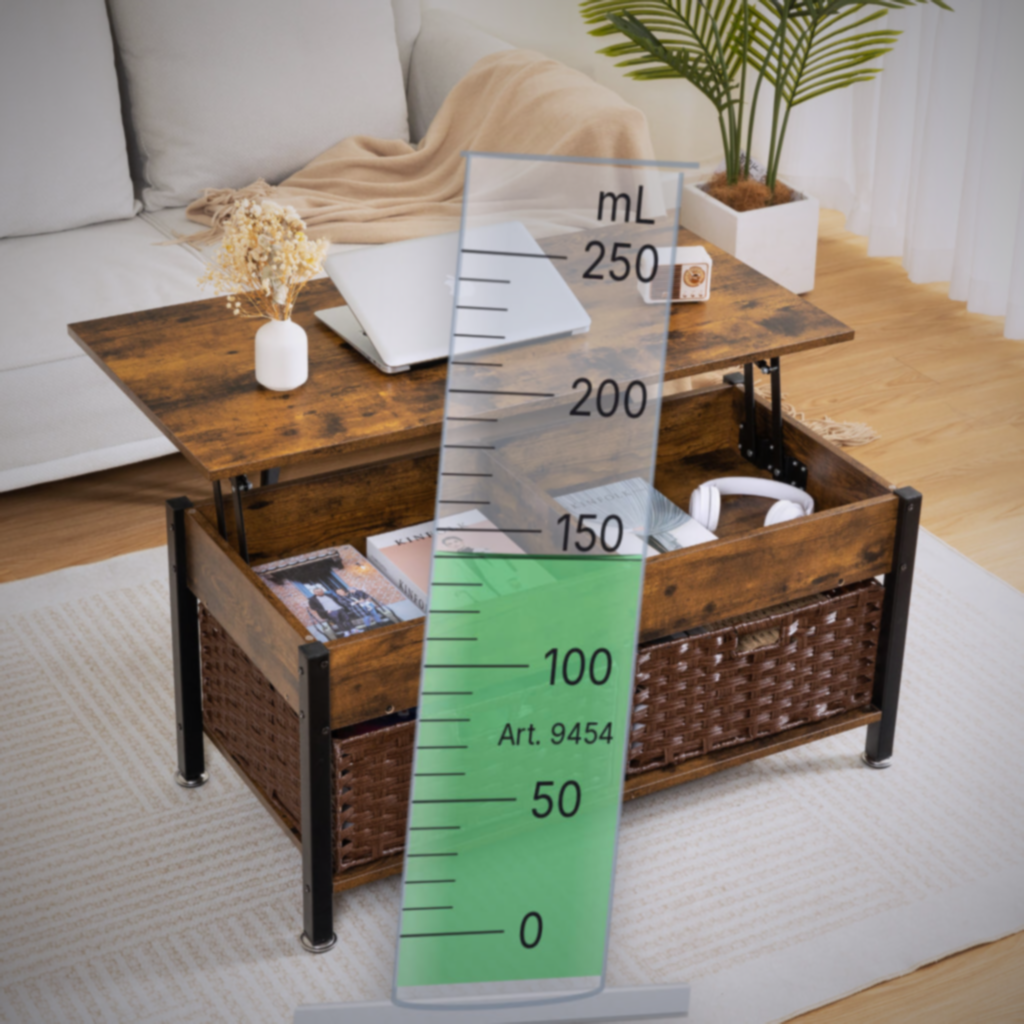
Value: 140 mL
